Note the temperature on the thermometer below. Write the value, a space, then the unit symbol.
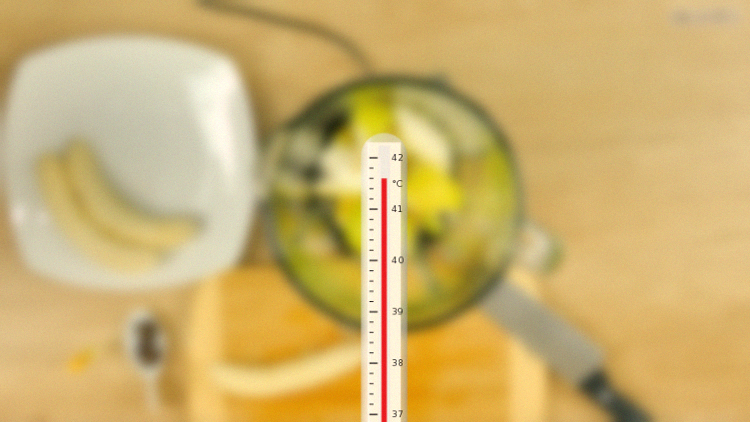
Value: 41.6 °C
